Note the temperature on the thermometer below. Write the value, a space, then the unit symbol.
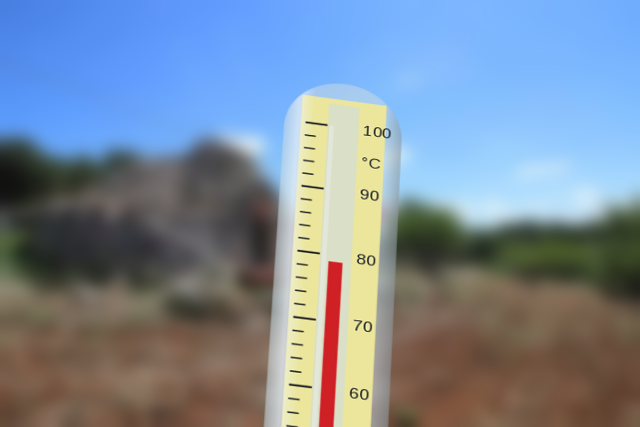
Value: 79 °C
